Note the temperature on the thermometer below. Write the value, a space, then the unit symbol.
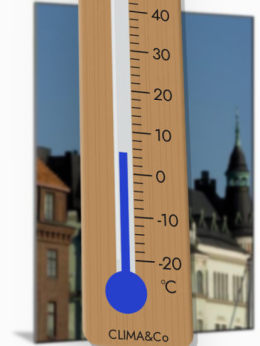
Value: 5 °C
